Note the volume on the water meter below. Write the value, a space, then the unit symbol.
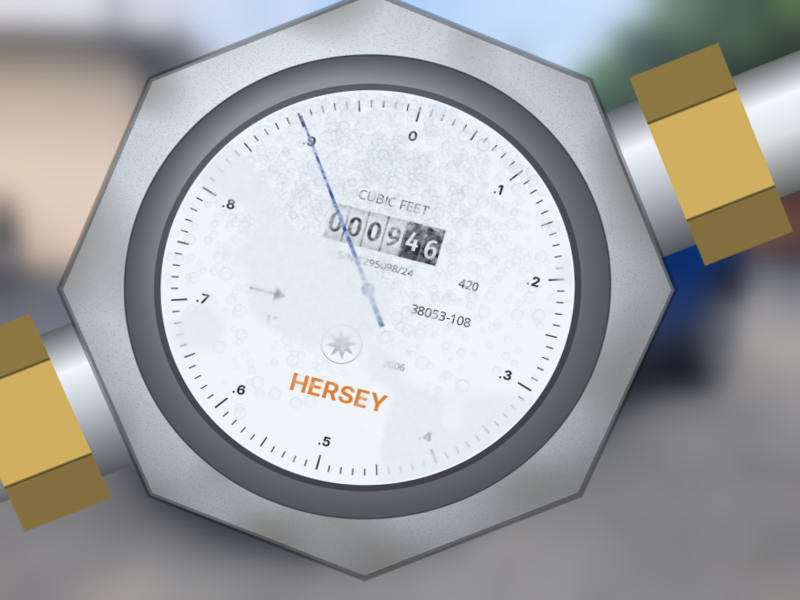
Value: 945.90 ft³
